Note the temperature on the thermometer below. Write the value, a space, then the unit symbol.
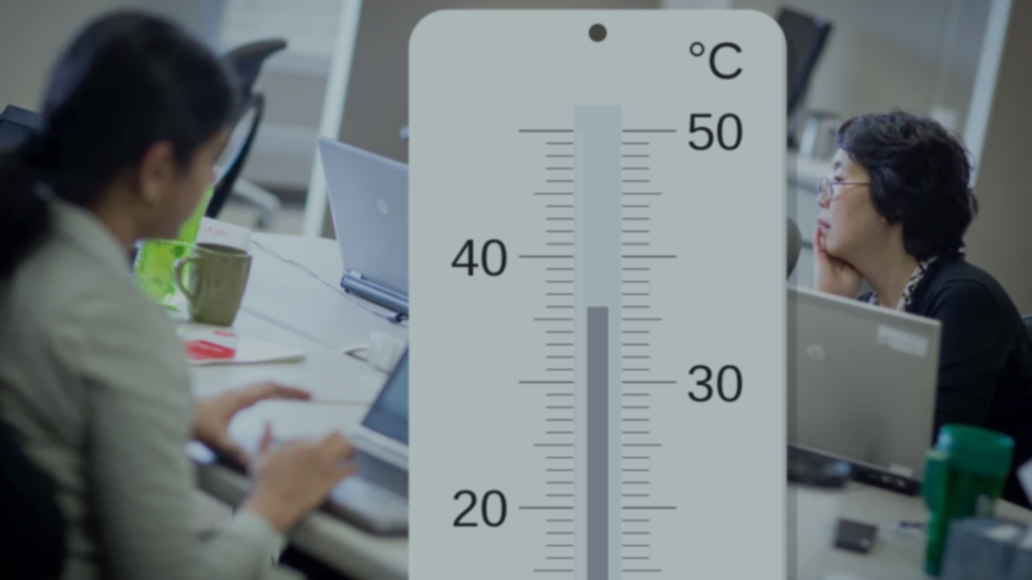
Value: 36 °C
